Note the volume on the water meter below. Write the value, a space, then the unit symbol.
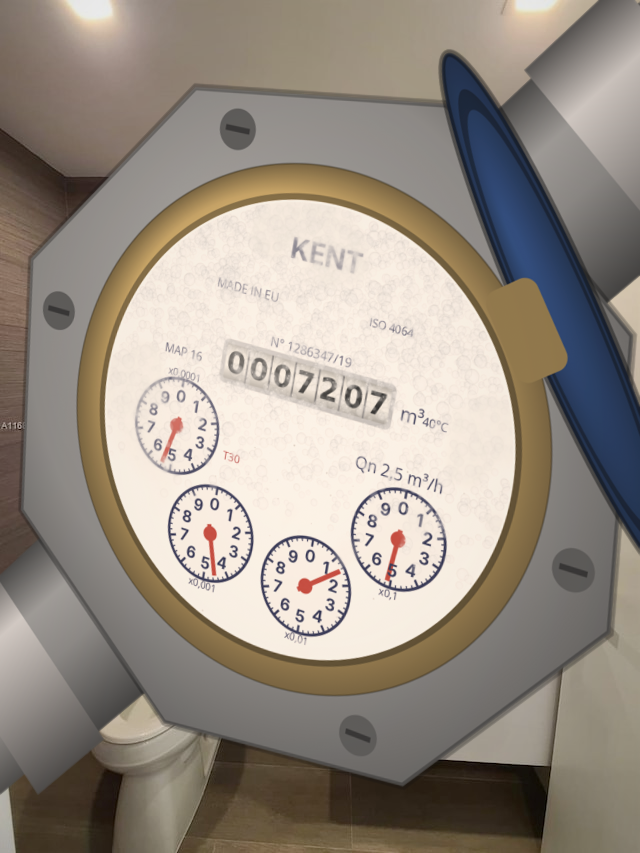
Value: 7207.5145 m³
